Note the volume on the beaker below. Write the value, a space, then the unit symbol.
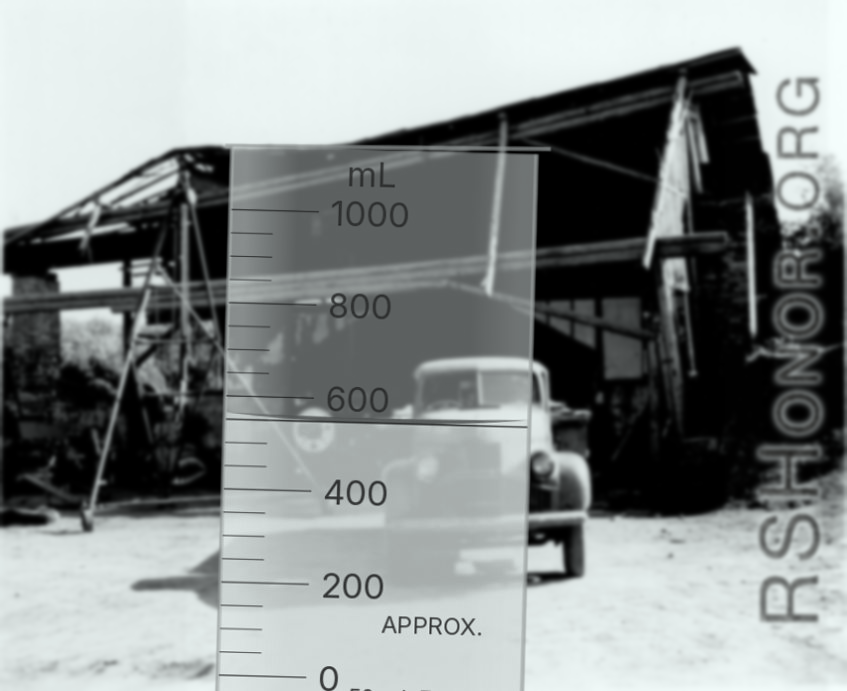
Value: 550 mL
